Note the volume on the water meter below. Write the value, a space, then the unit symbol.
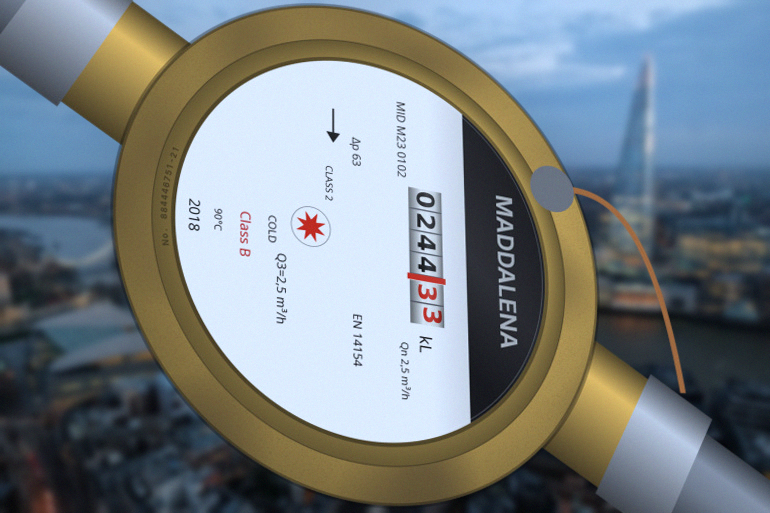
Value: 244.33 kL
